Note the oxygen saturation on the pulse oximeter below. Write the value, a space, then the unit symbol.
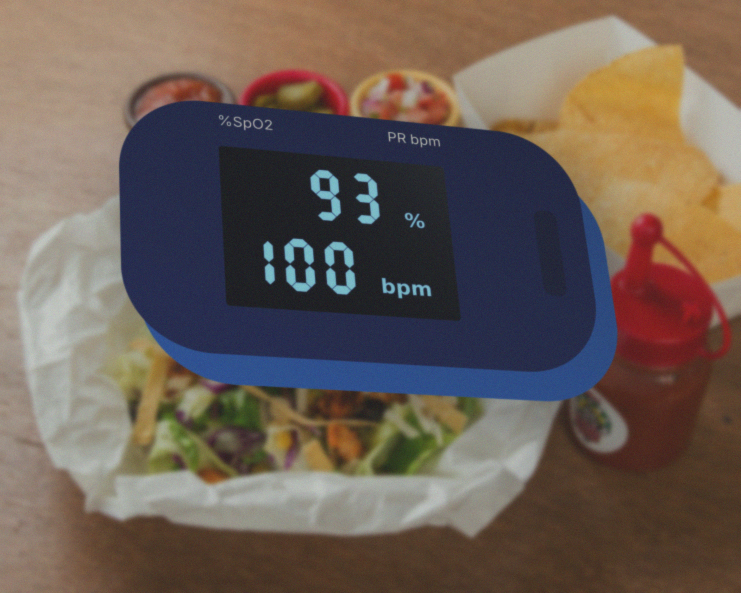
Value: 93 %
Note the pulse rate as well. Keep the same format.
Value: 100 bpm
